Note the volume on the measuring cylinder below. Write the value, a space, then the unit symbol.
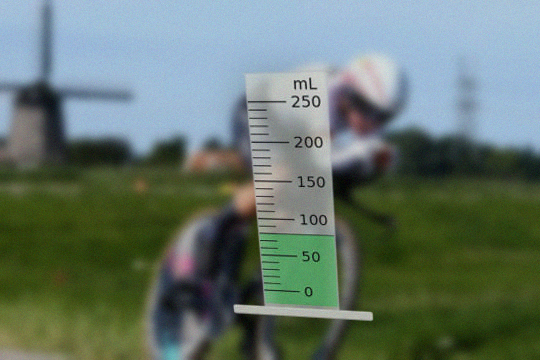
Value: 80 mL
